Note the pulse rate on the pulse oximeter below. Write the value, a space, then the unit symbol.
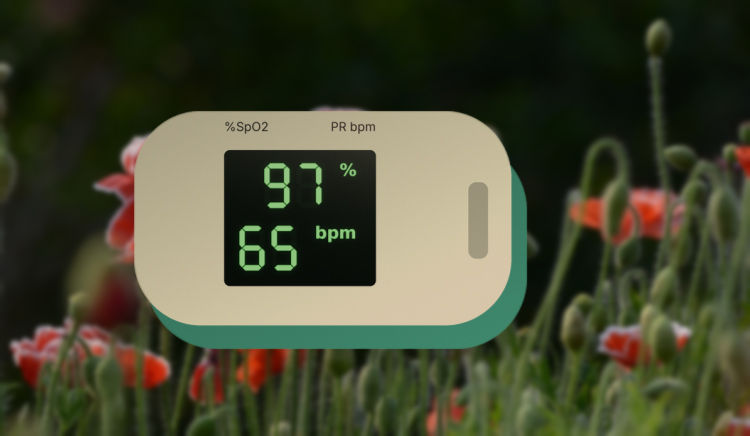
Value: 65 bpm
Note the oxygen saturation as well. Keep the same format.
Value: 97 %
